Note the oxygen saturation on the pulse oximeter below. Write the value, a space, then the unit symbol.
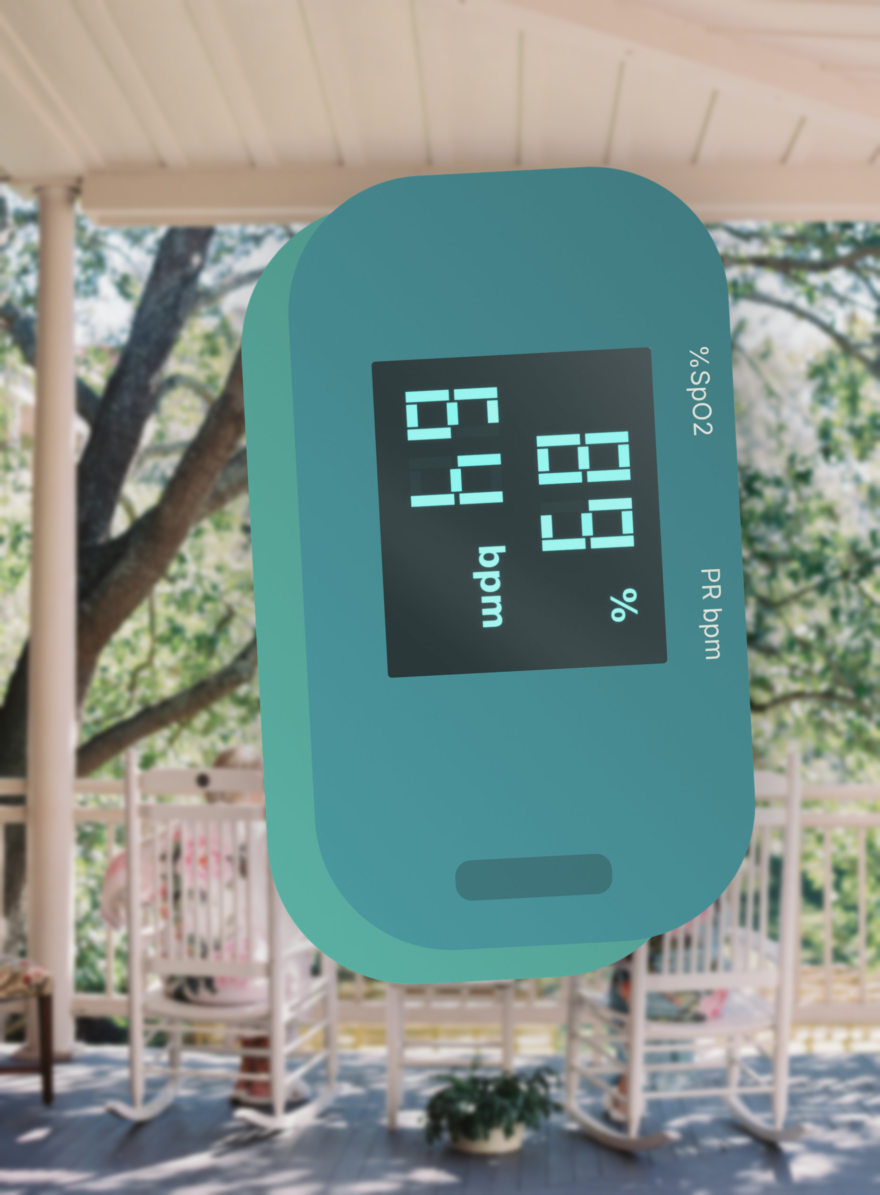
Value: 89 %
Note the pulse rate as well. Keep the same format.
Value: 64 bpm
